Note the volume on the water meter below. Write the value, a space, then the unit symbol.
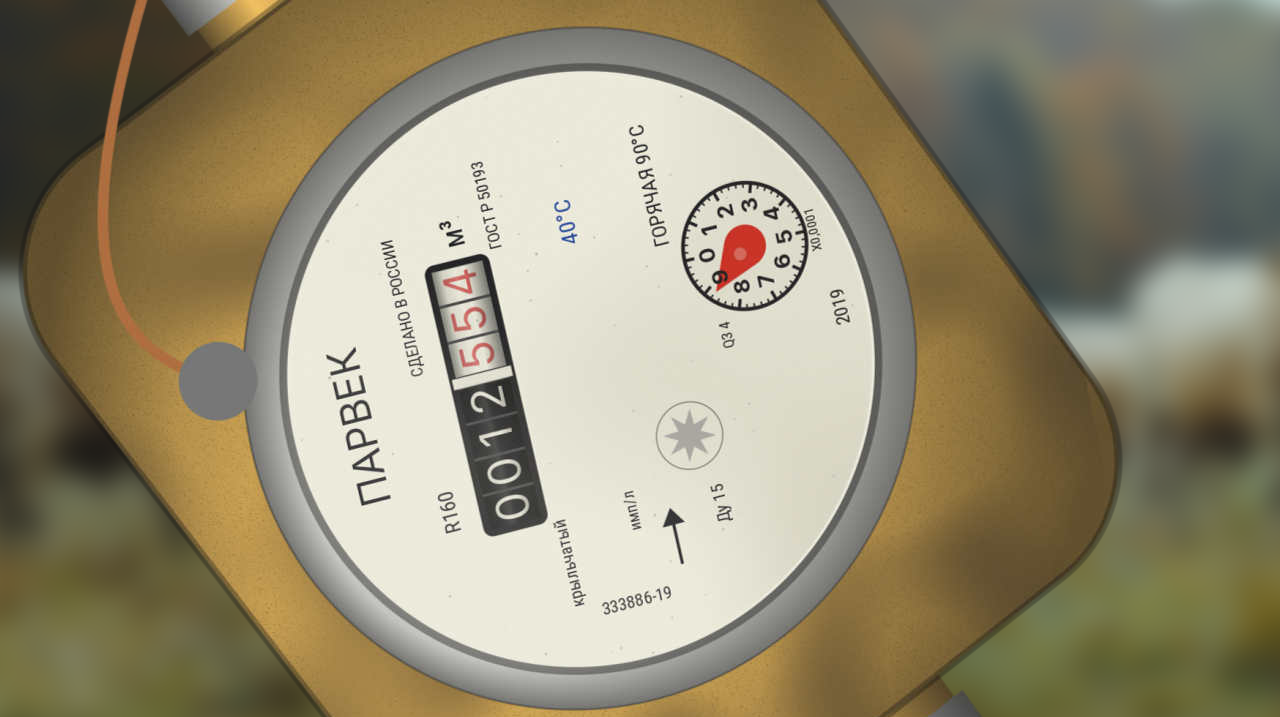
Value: 12.5548 m³
